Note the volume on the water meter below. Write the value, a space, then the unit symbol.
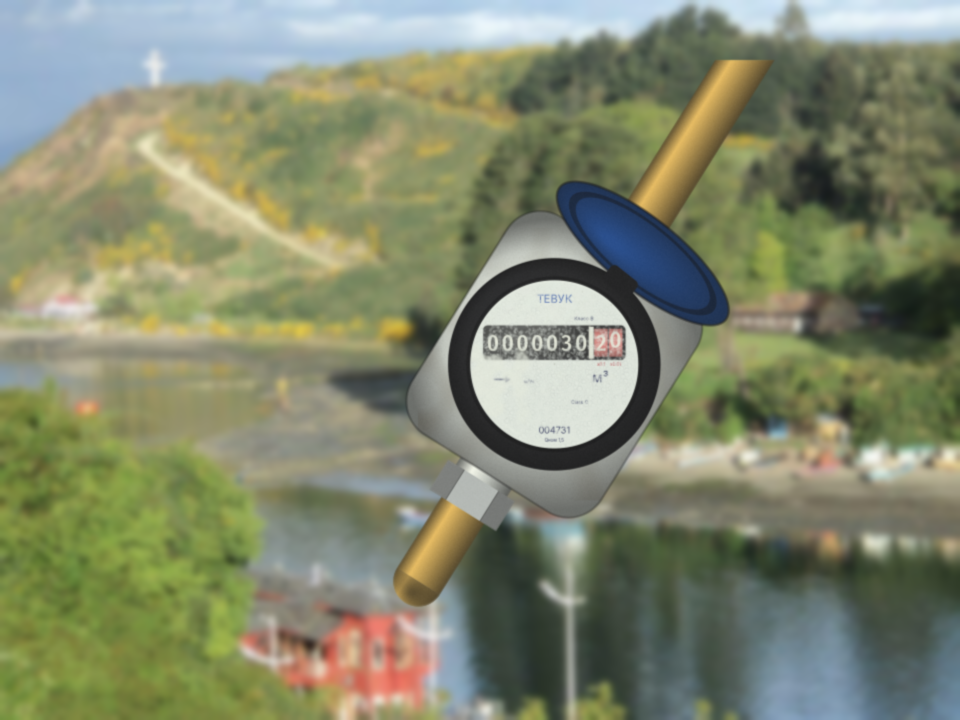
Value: 30.20 m³
